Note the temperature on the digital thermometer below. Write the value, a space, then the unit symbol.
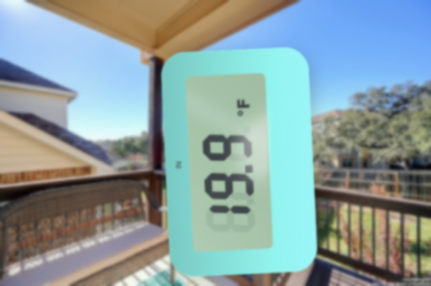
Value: 19.9 °F
